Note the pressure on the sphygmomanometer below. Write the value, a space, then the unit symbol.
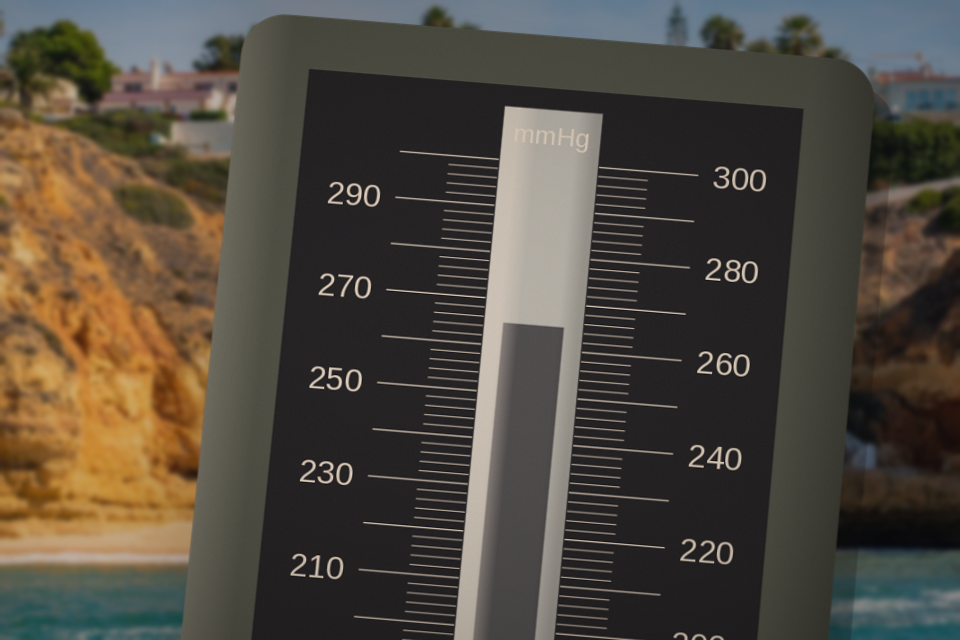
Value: 265 mmHg
